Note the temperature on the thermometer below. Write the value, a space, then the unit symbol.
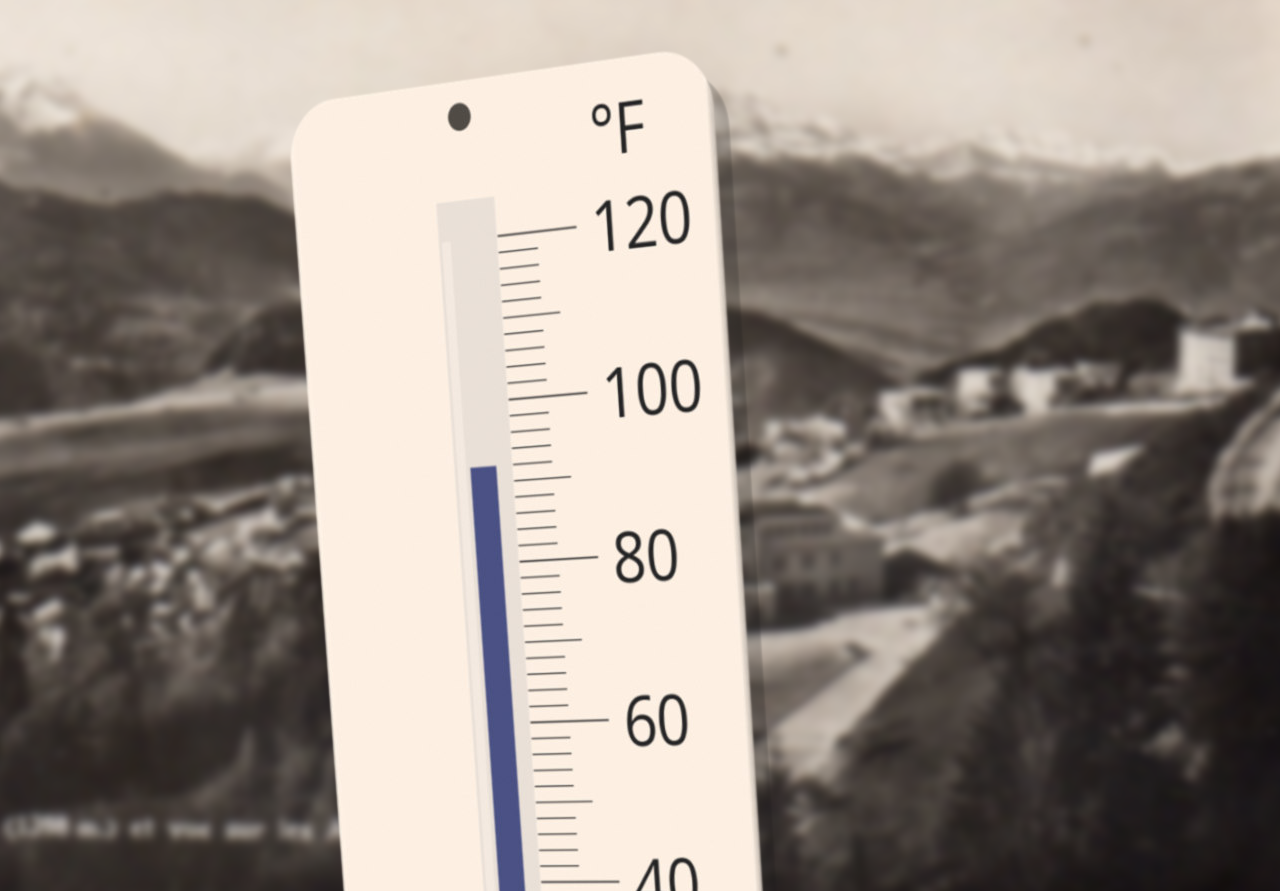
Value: 92 °F
